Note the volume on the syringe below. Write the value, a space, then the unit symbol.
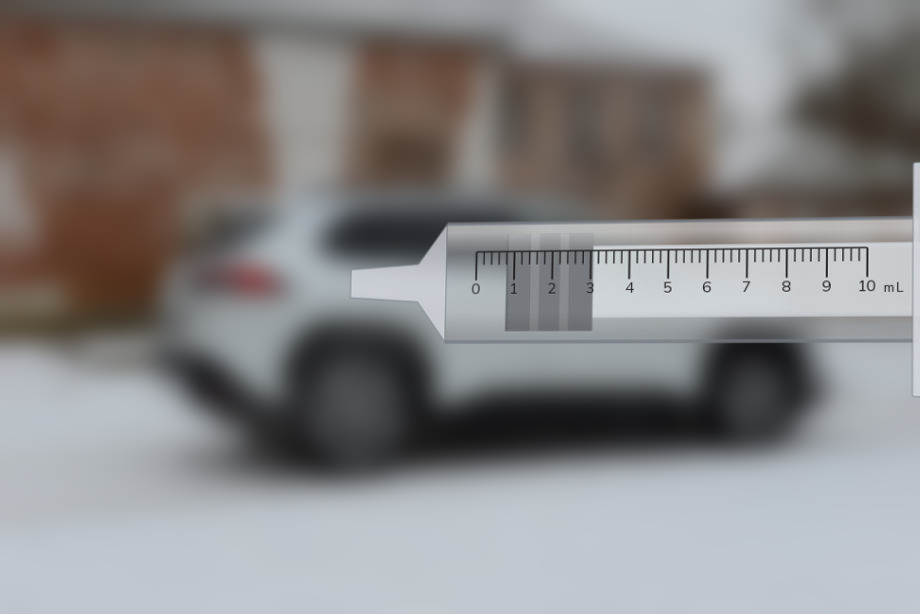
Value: 0.8 mL
